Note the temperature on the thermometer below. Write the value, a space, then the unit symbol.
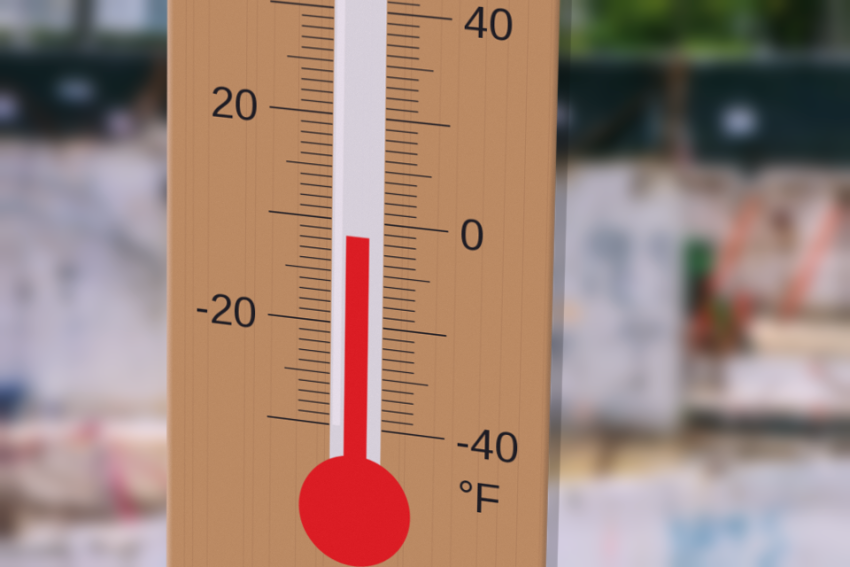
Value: -3 °F
